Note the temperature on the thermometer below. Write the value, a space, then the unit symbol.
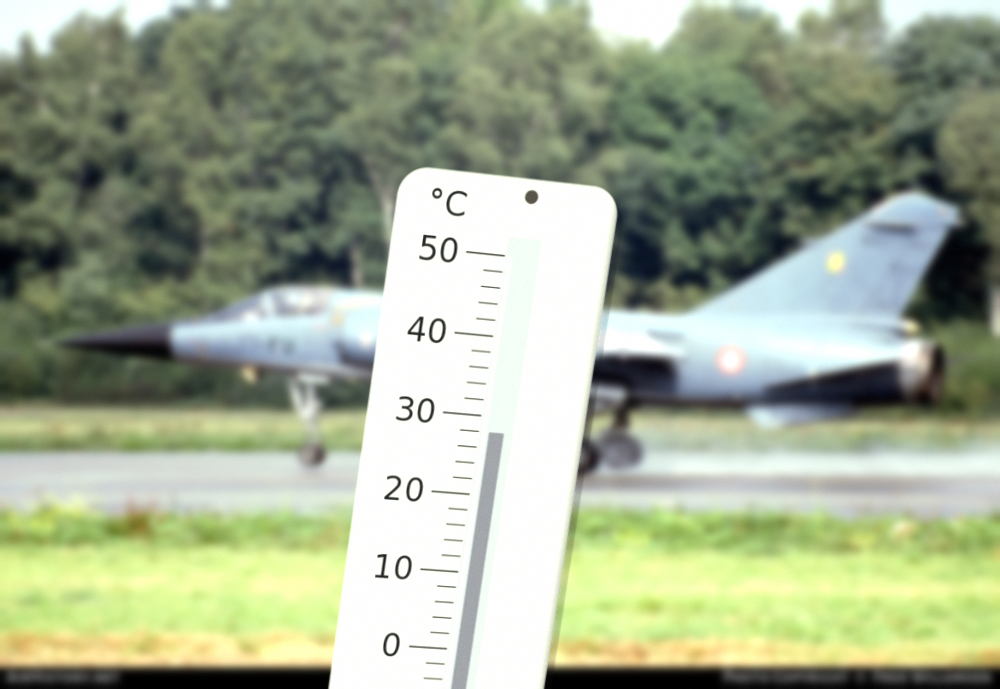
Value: 28 °C
